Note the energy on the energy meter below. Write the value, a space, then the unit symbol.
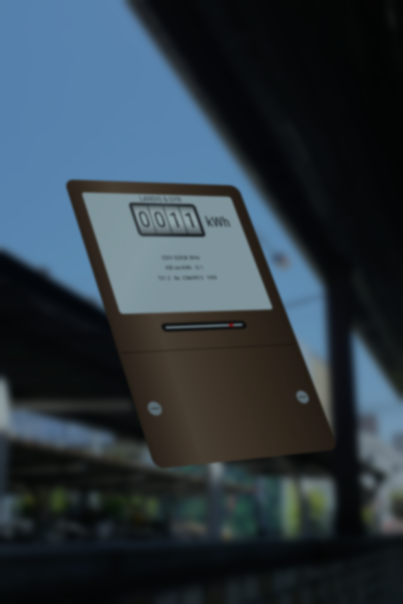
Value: 11 kWh
